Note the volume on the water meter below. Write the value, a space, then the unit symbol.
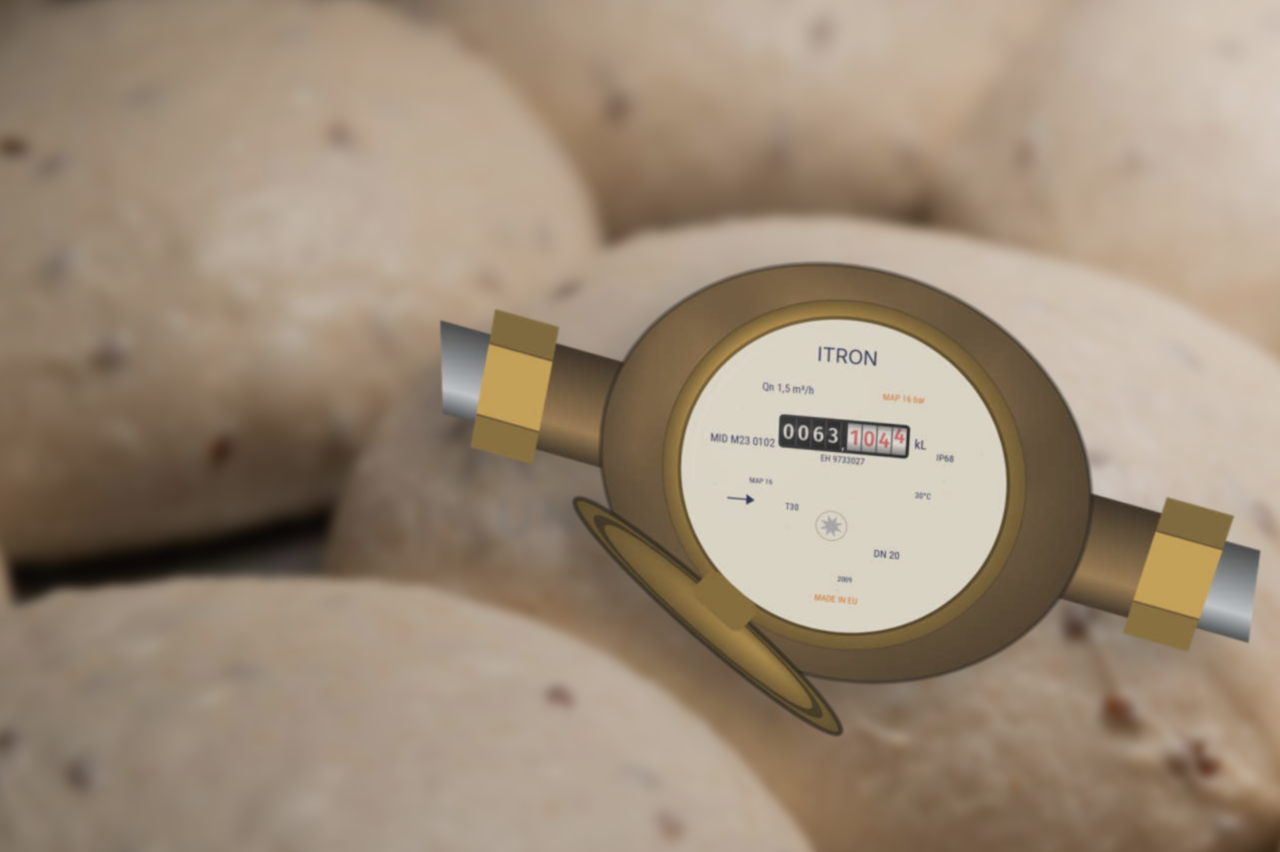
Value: 63.1044 kL
